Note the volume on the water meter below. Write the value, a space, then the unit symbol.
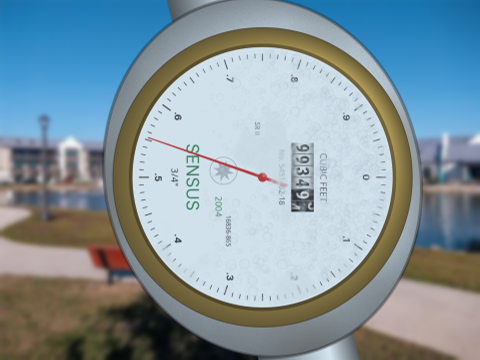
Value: 993493.55 ft³
